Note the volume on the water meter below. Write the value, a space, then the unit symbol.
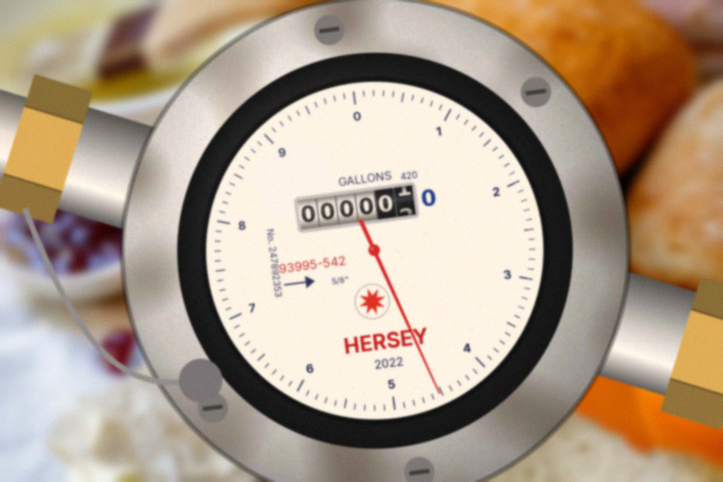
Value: 14.5 gal
